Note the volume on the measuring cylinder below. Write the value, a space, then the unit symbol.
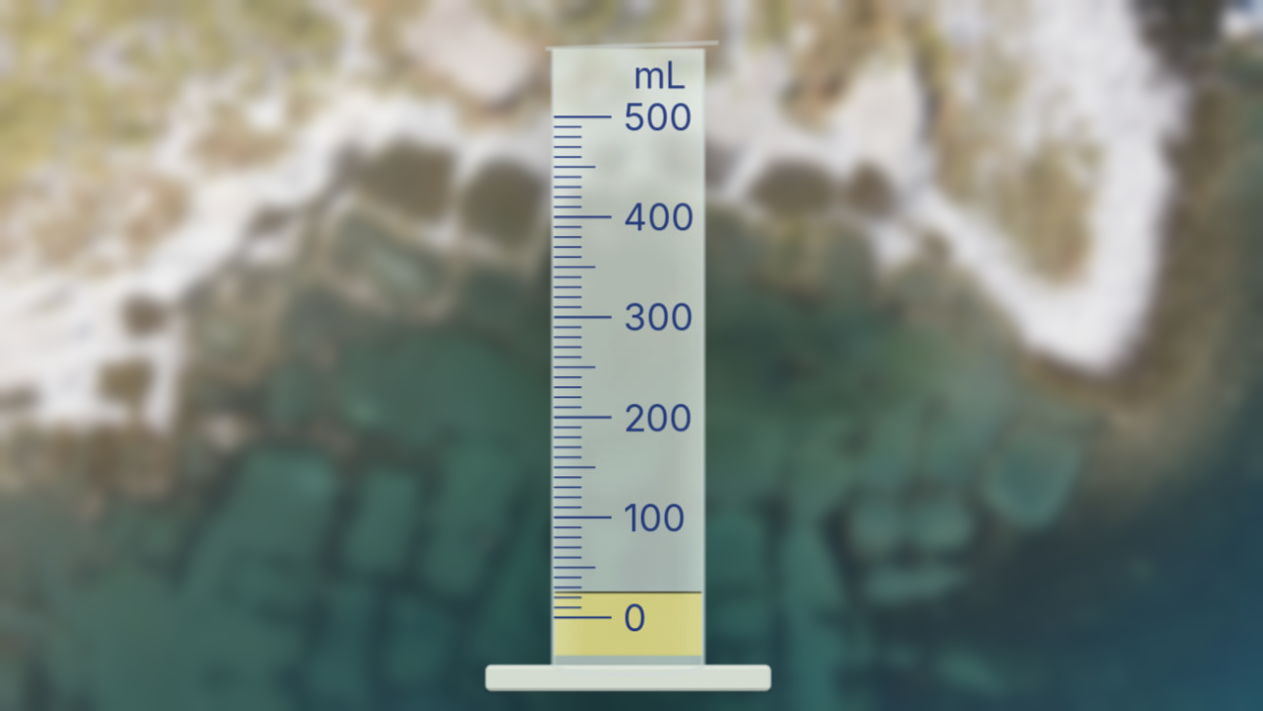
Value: 25 mL
